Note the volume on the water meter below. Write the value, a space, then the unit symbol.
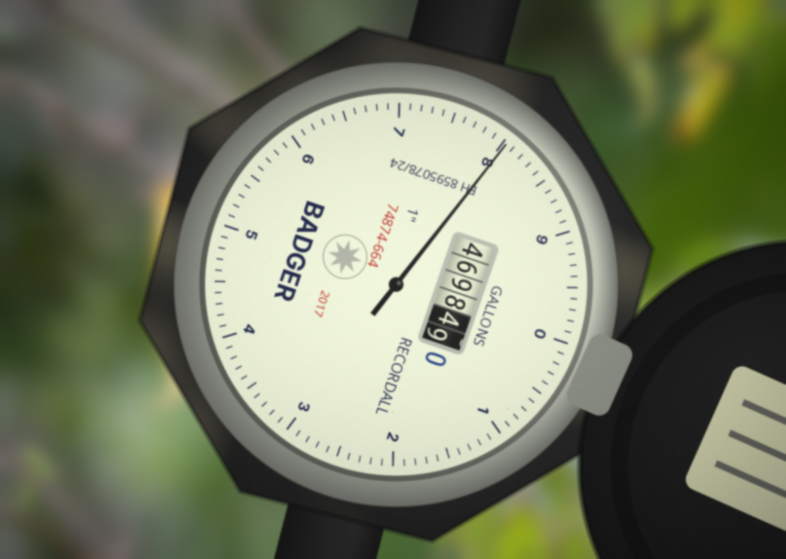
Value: 4698488.0 gal
